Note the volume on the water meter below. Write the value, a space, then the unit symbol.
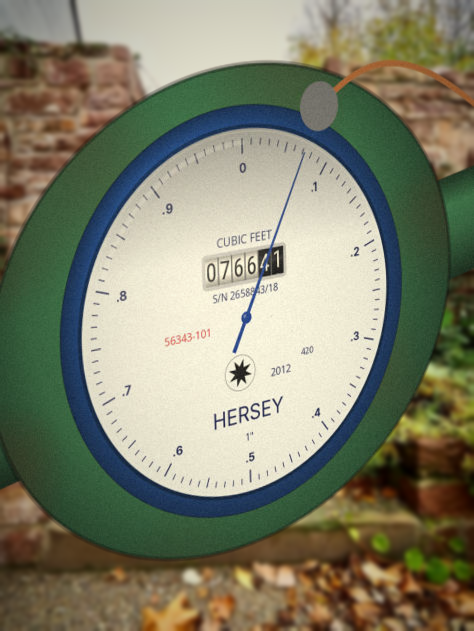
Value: 76641.07 ft³
